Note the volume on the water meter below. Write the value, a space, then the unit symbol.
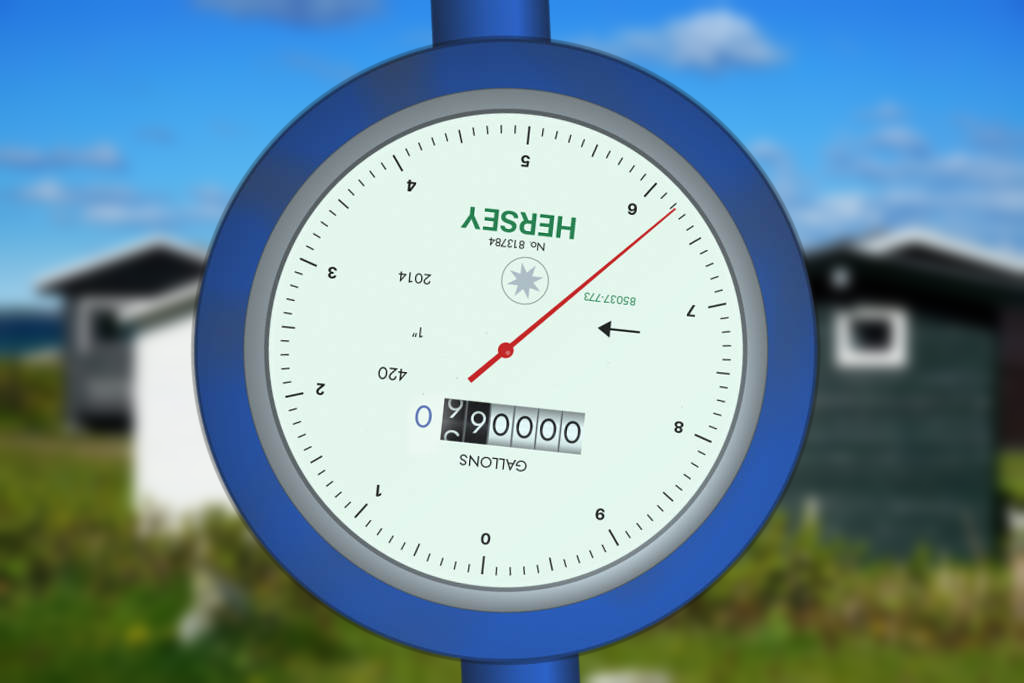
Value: 656.2 gal
